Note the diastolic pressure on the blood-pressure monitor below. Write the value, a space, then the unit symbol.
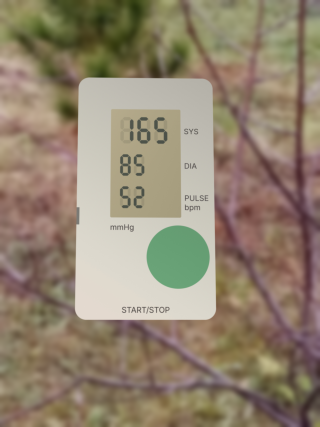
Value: 85 mmHg
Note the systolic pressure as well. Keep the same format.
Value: 165 mmHg
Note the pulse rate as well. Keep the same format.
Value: 52 bpm
